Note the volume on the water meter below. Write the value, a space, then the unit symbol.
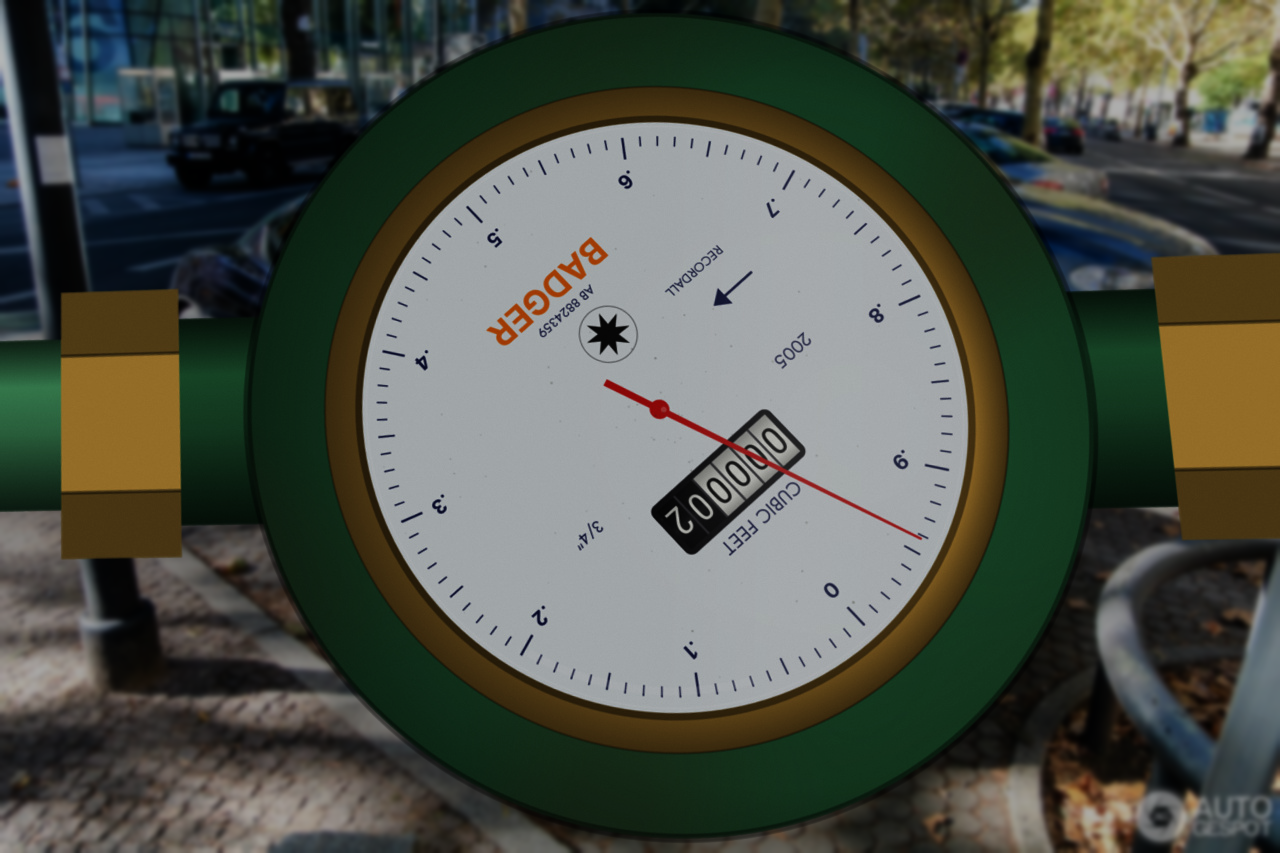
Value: 1.94 ft³
